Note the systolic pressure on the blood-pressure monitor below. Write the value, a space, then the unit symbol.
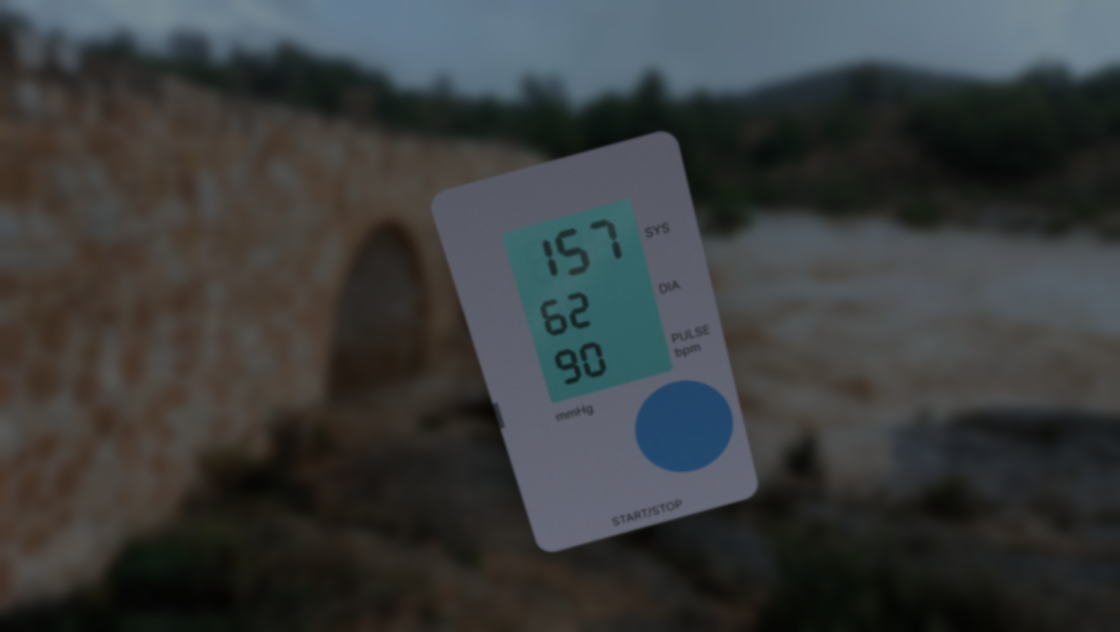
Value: 157 mmHg
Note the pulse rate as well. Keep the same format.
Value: 90 bpm
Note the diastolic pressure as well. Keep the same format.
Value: 62 mmHg
